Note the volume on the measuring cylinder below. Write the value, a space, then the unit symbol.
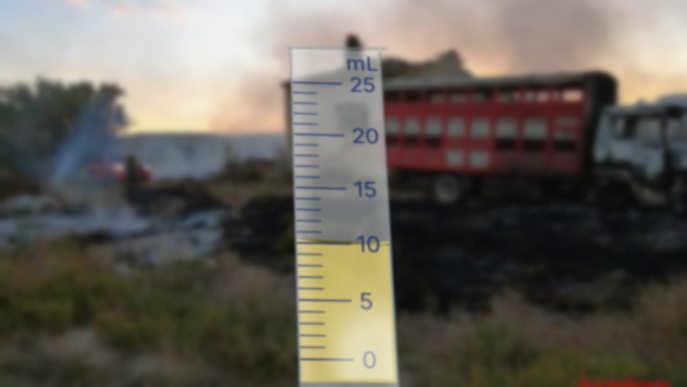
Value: 10 mL
